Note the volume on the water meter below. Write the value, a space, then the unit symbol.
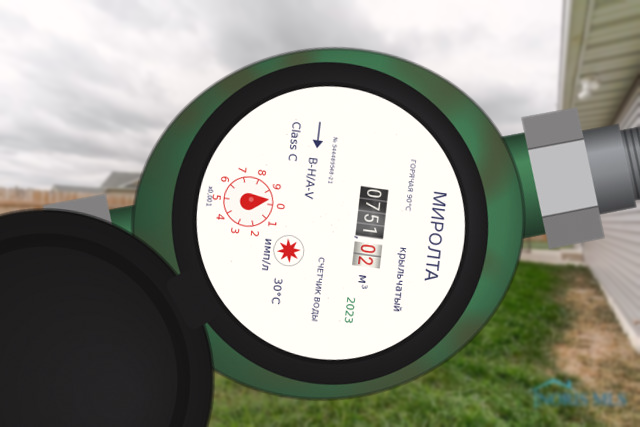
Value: 751.019 m³
